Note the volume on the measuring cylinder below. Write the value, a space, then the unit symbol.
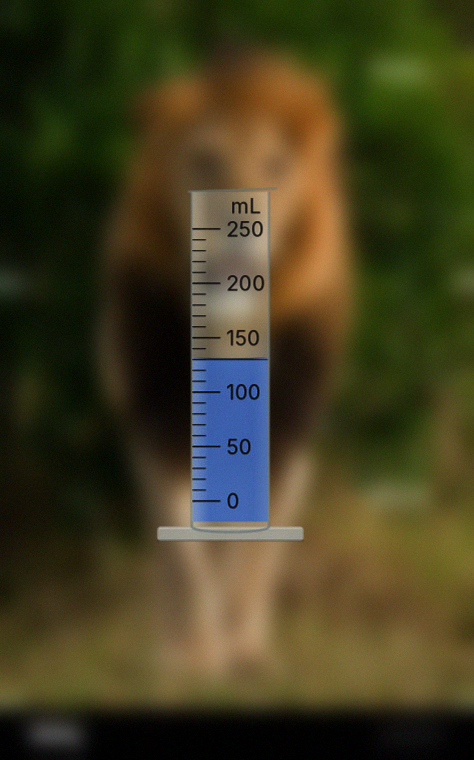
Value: 130 mL
